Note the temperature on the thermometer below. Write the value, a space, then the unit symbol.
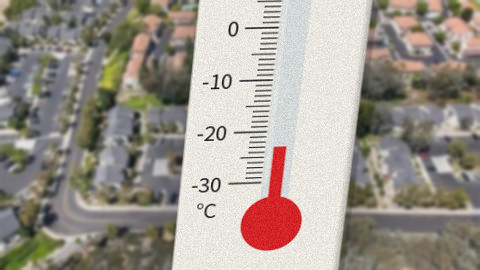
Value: -23 °C
